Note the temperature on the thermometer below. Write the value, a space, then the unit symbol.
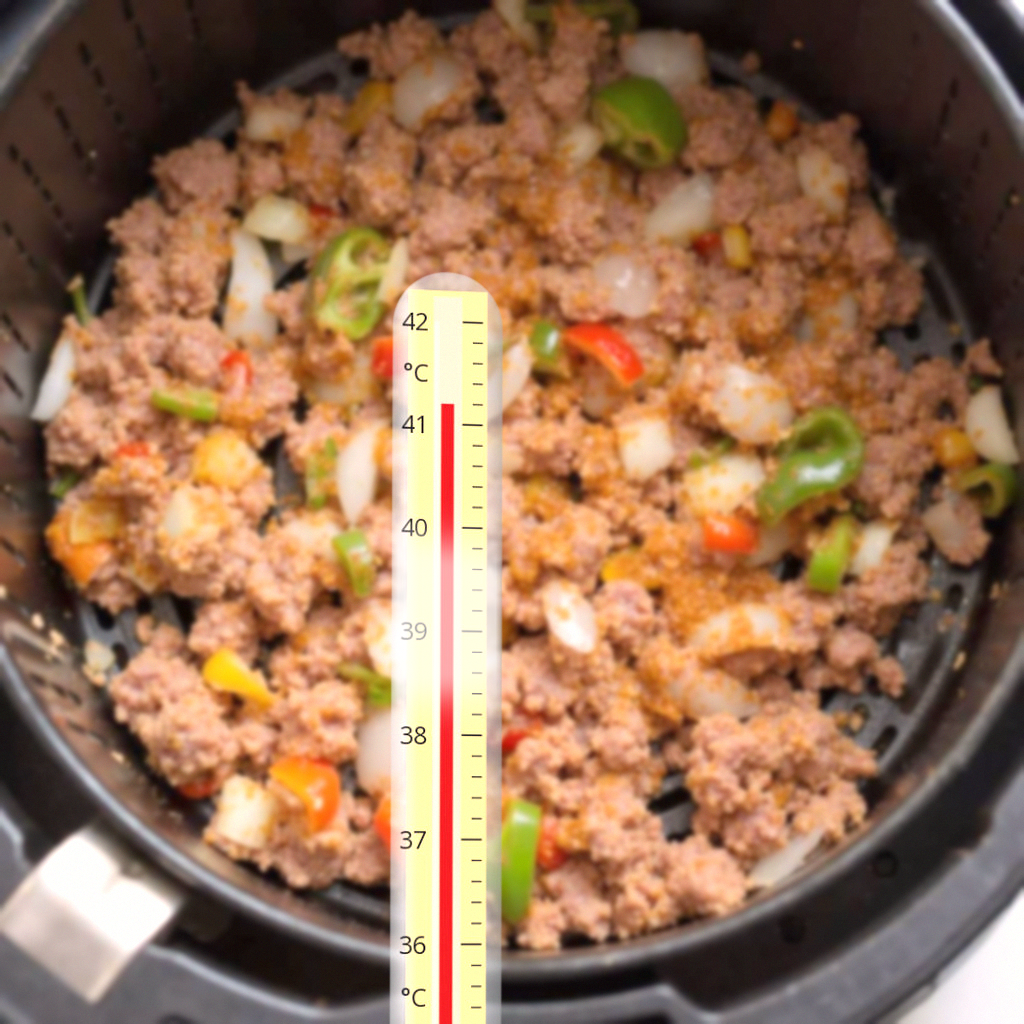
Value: 41.2 °C
